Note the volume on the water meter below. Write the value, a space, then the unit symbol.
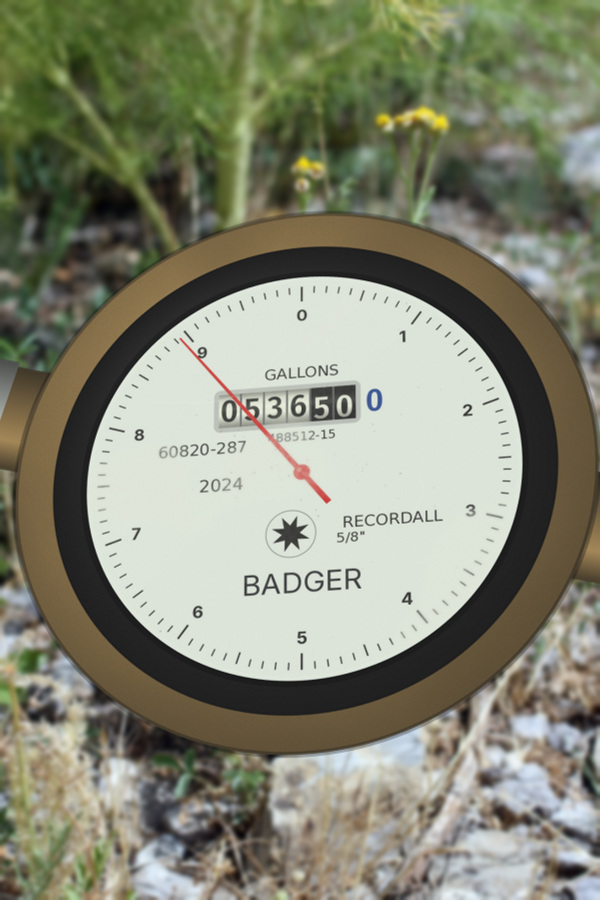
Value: 536498.9 gal
